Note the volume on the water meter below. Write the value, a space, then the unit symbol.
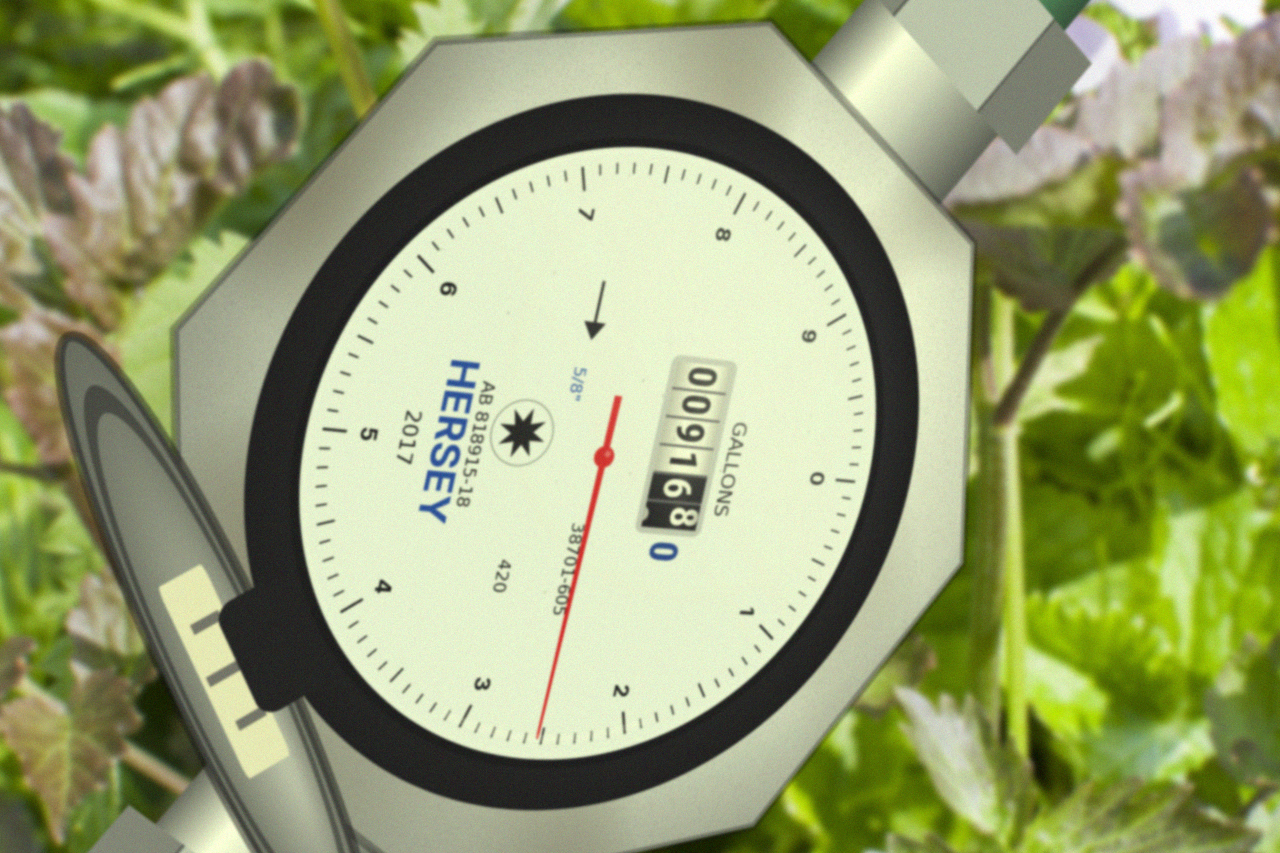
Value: 91682.5 gal
